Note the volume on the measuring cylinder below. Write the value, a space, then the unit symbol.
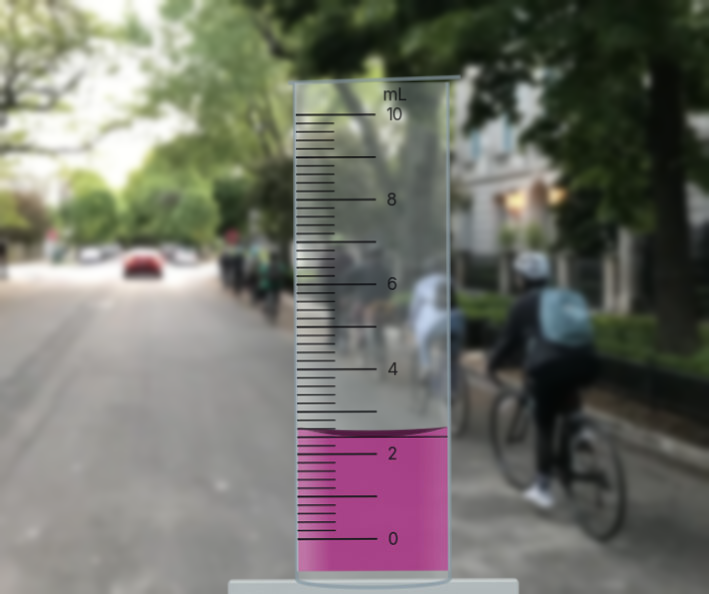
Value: 2.4 mL
